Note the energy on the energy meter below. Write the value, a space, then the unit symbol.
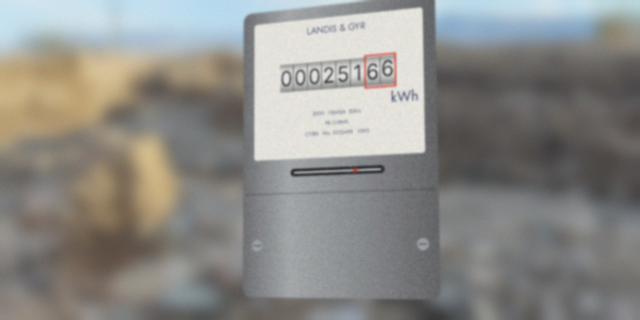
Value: 251.66 kWh
